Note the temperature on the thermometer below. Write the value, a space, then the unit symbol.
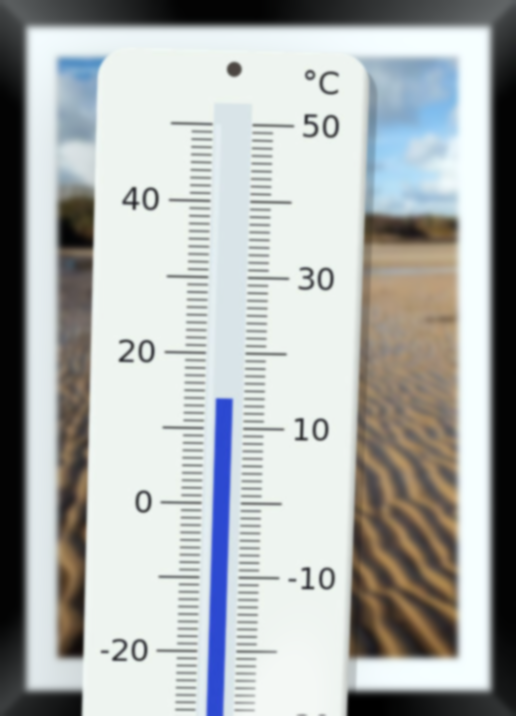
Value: 14 °C
